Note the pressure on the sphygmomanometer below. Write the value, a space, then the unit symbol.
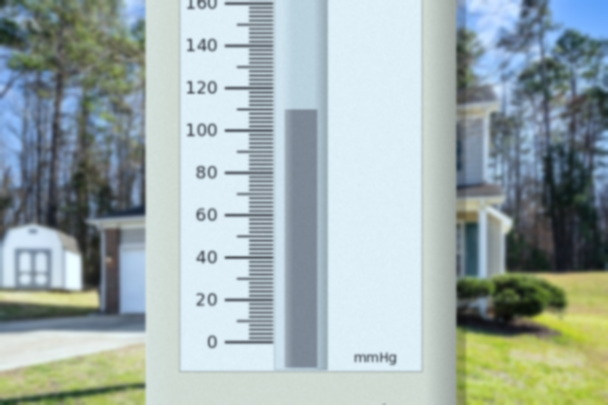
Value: 110 mmHg
